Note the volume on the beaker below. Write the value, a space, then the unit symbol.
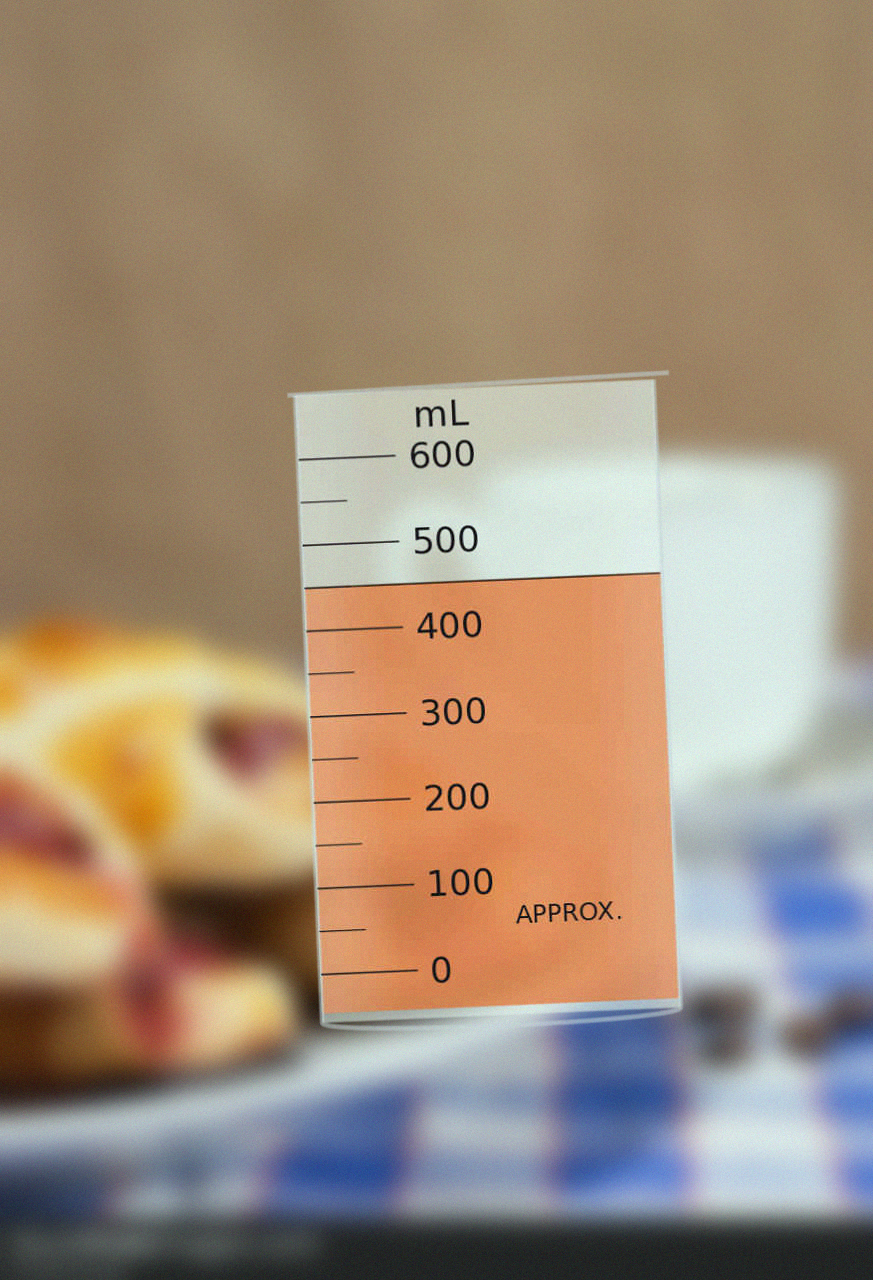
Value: 450 mL
